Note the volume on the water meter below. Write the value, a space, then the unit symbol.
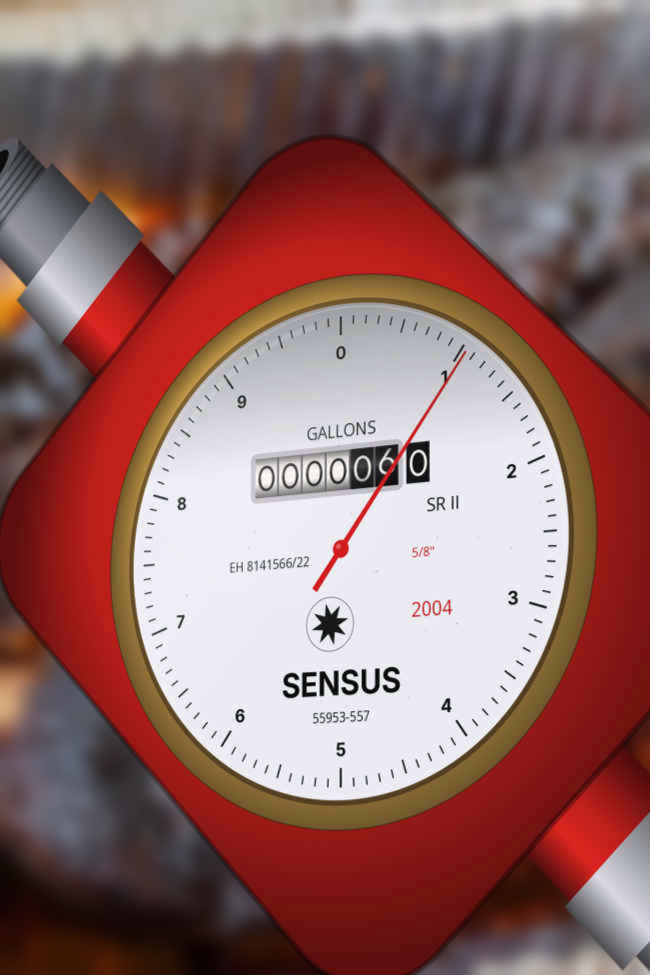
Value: 61.0 gal
